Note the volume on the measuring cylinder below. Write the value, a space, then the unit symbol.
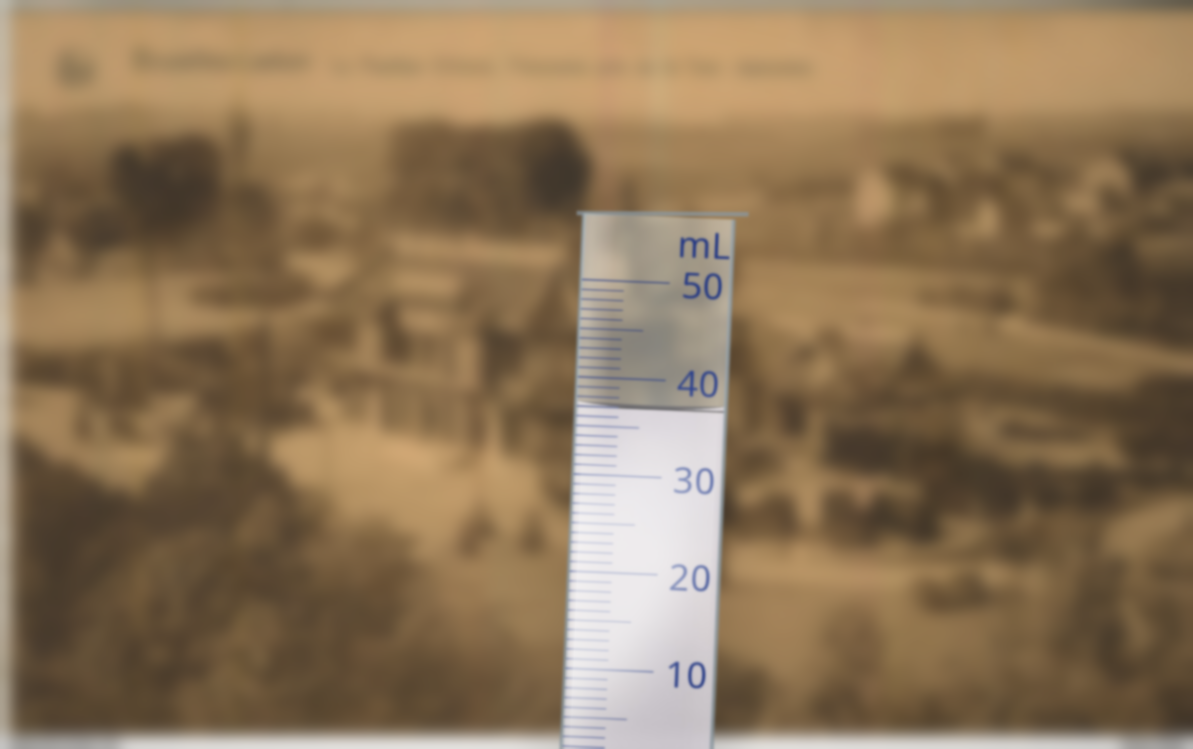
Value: 37 mL
